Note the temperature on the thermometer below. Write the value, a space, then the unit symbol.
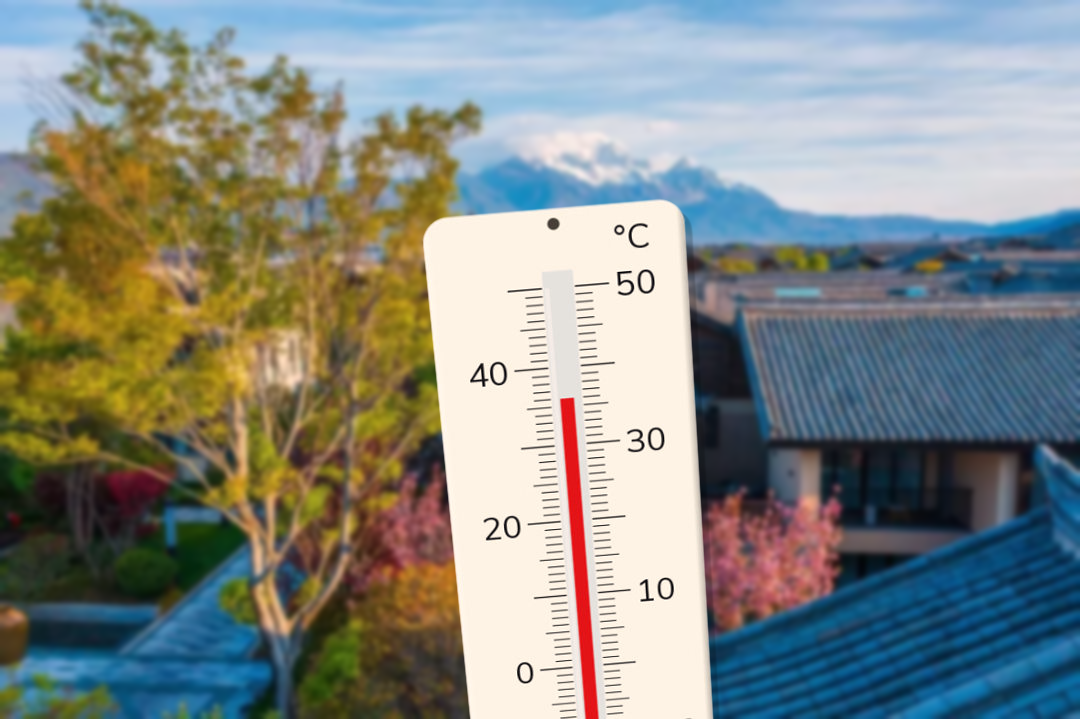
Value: 36 °C
